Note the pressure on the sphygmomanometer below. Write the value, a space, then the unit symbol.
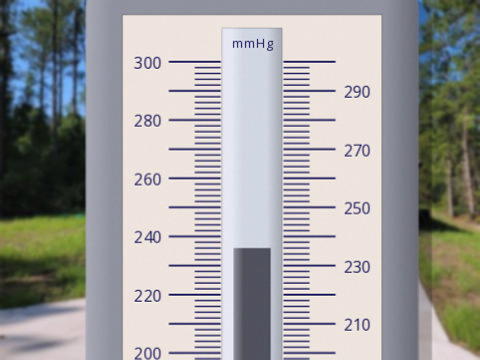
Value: 236 mmHg
